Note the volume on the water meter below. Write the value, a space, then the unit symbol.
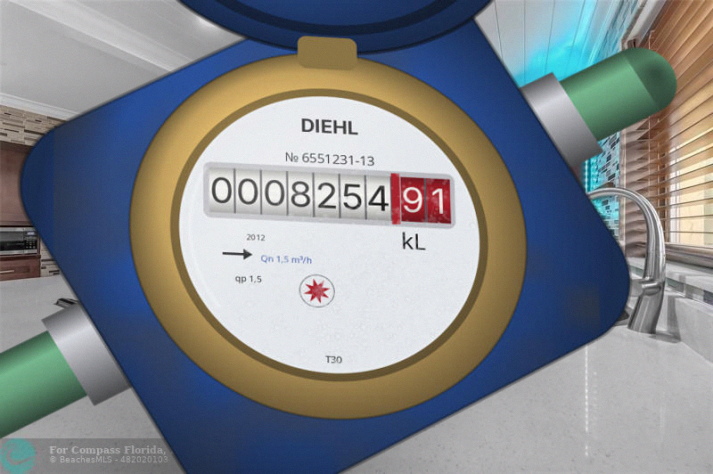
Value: 8254.91 kL
